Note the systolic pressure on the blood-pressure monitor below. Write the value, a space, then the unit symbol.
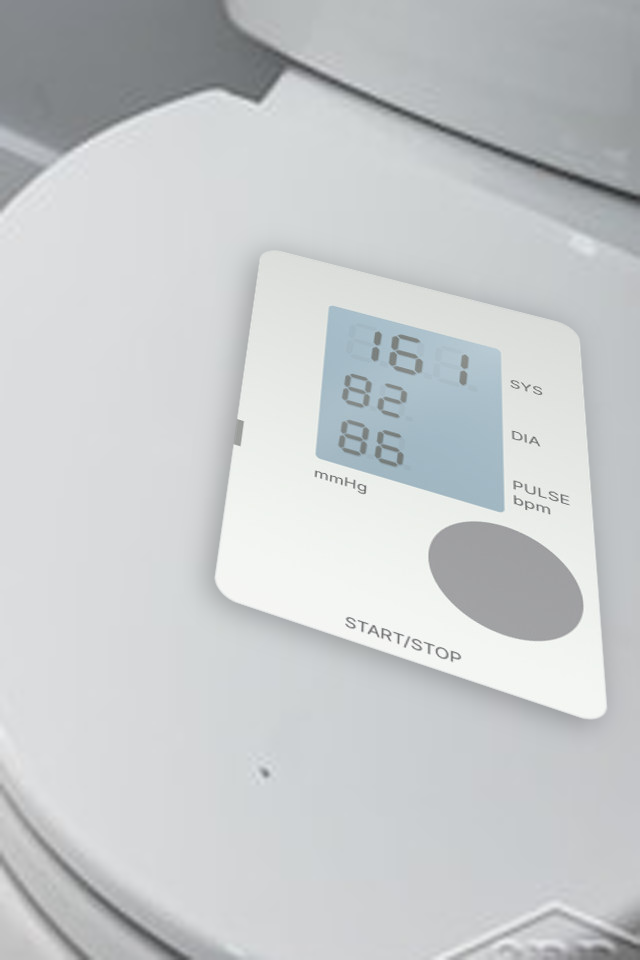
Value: 161 mmHg
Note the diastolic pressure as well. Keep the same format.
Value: 82 mmHg
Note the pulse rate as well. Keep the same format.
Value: 86 bpm
